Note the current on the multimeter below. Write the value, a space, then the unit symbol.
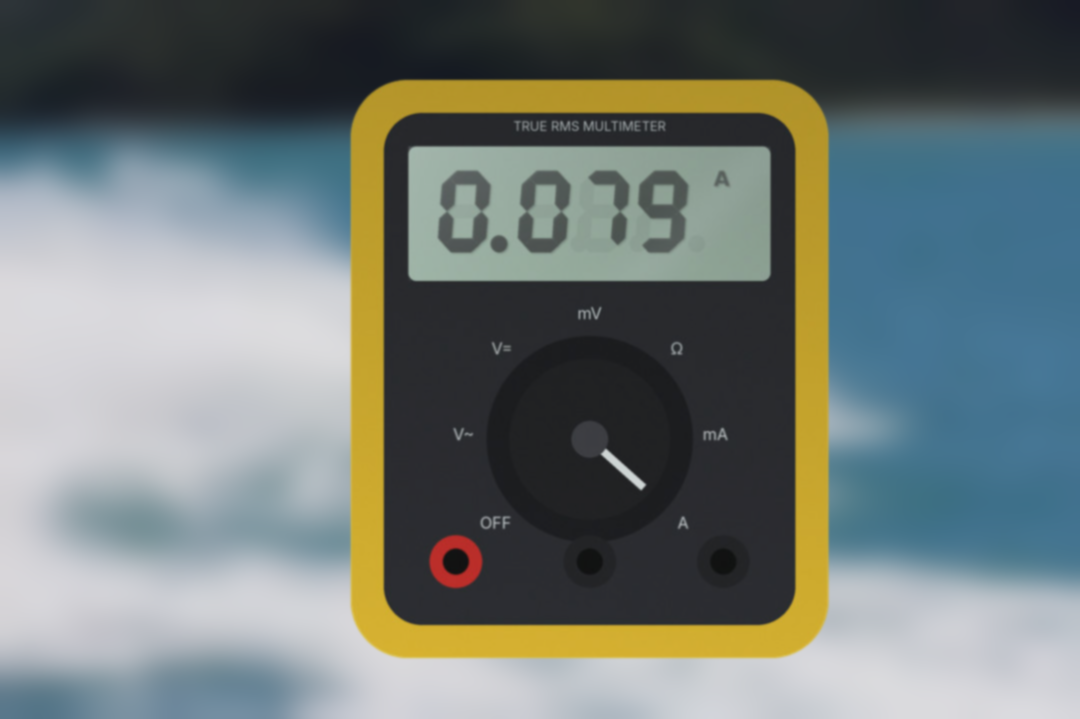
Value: 0.079 A
